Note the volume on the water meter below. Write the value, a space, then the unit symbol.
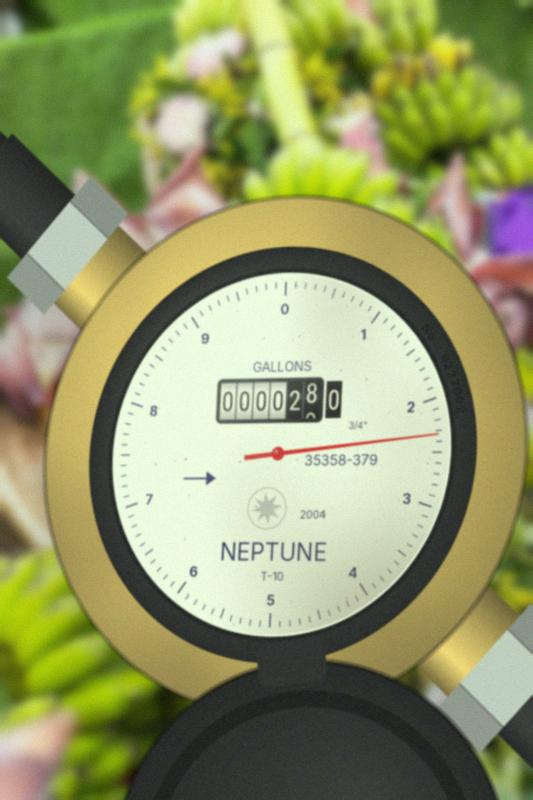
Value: 282.3 gal
